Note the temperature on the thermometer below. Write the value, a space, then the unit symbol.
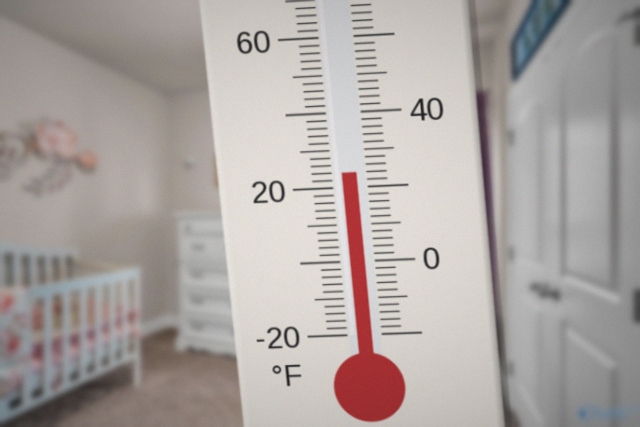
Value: 24 °F
